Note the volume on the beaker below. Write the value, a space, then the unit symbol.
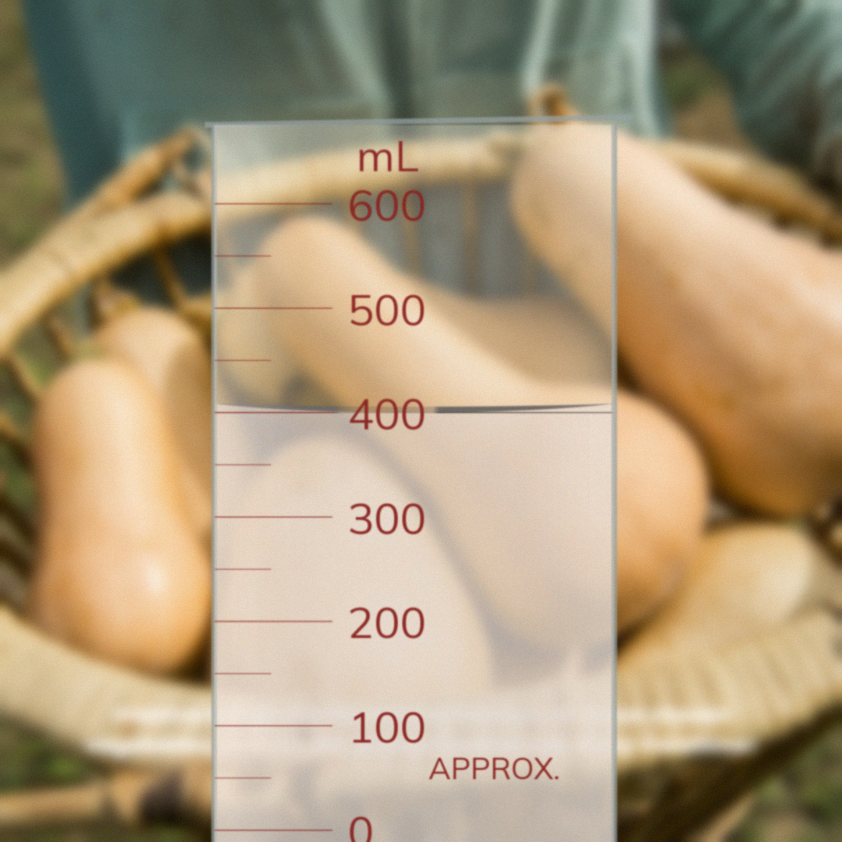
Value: 400 mL
